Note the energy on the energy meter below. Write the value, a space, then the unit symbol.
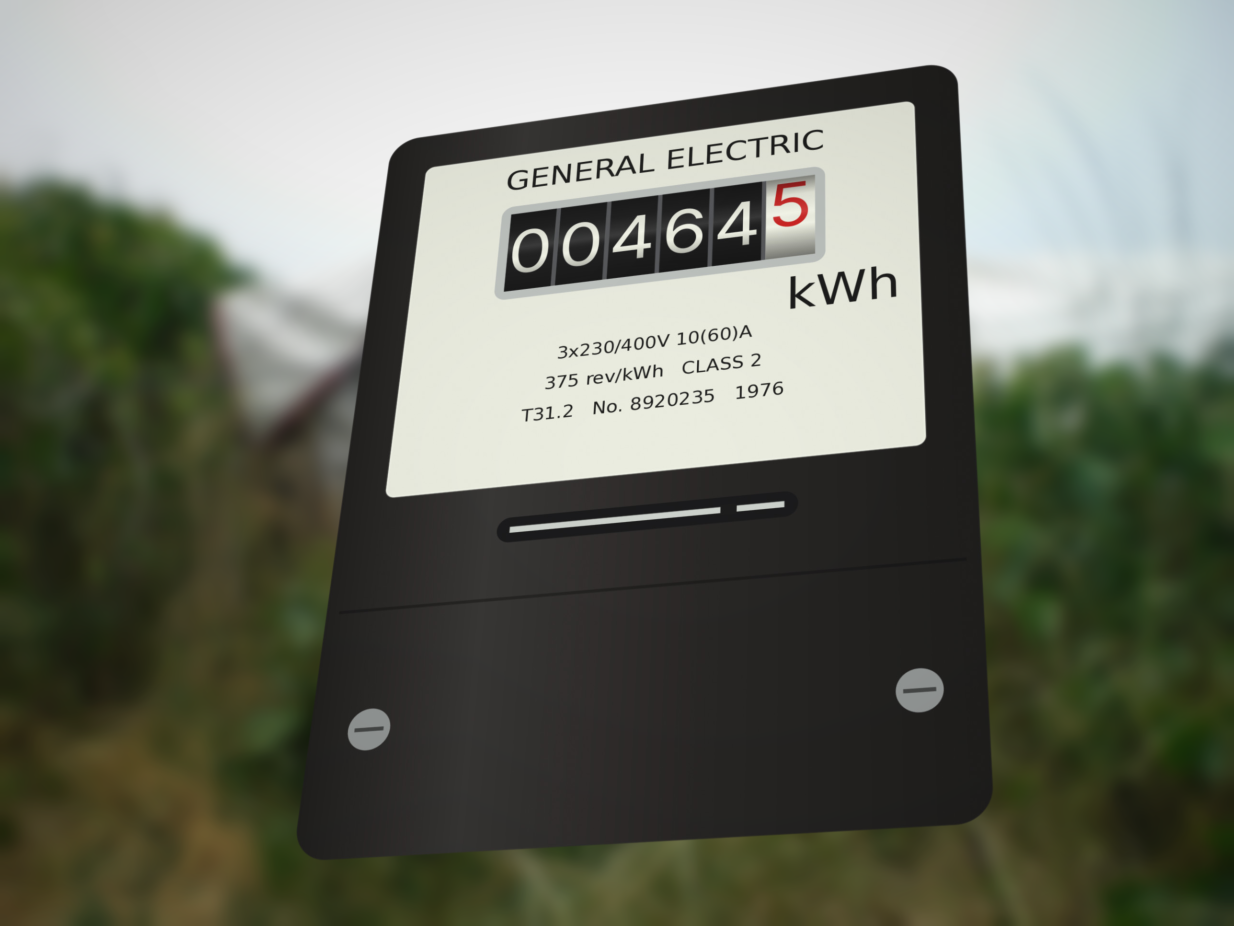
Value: 464.5 kWh
